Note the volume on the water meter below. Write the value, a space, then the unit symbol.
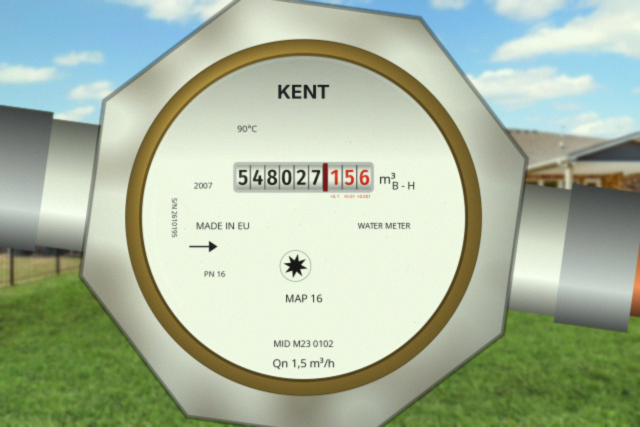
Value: 548027.156 m³
